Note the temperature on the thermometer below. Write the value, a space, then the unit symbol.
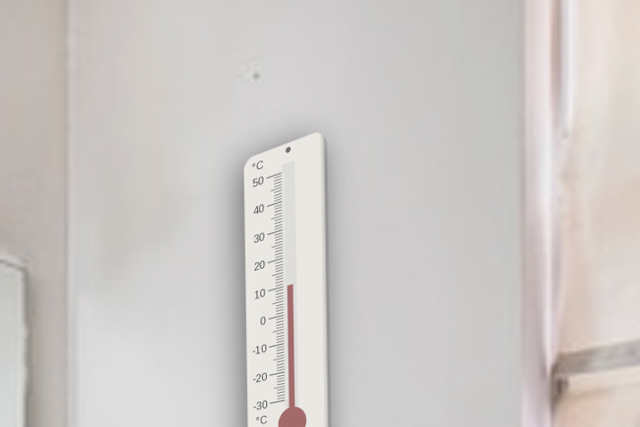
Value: 10 °C
